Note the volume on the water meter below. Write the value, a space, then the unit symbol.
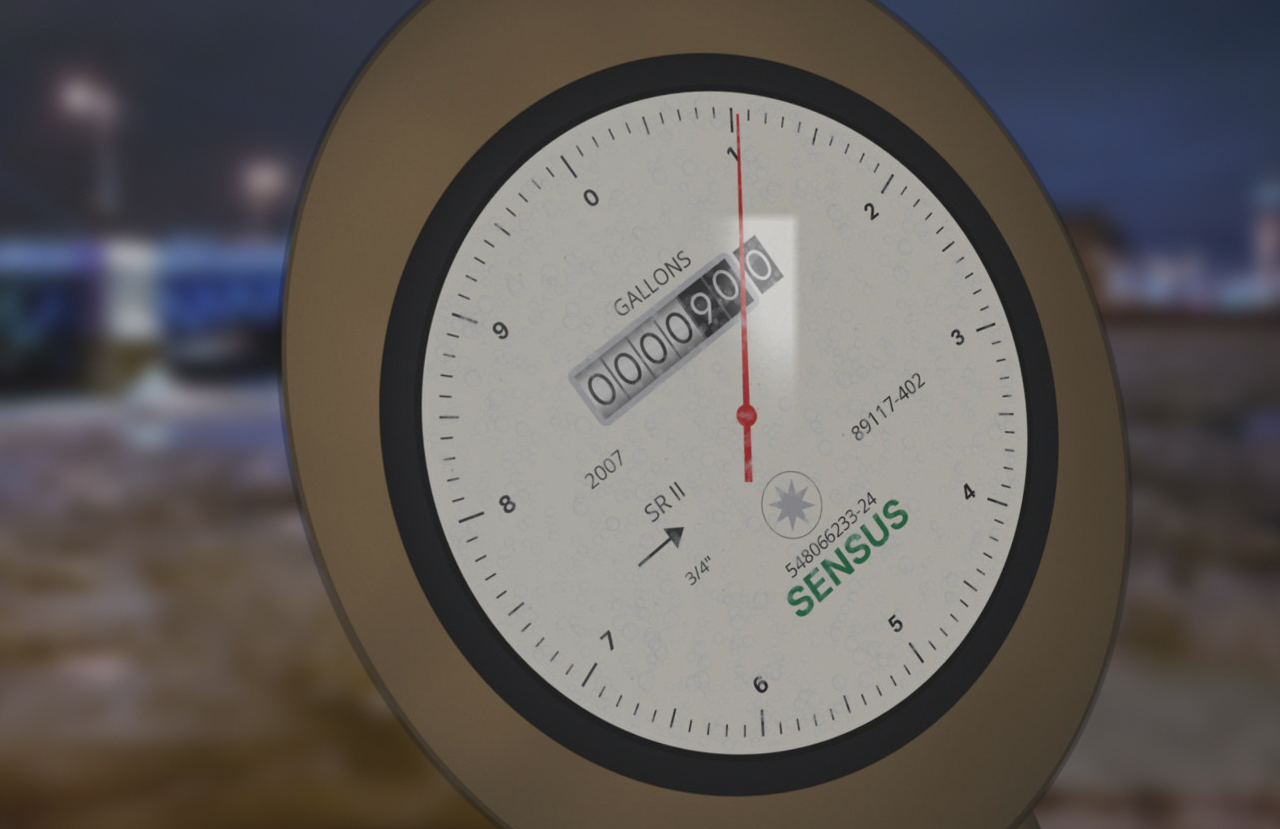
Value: 901.0 gal
